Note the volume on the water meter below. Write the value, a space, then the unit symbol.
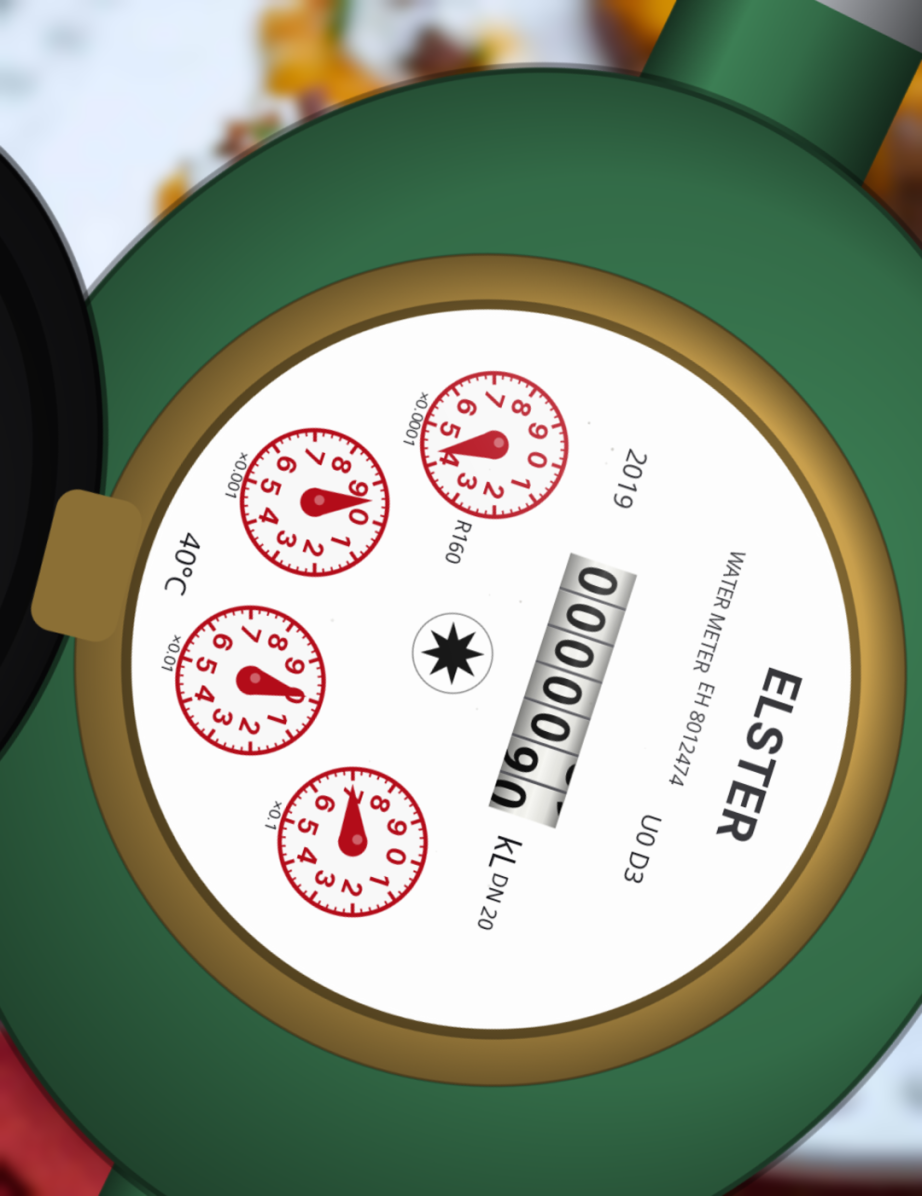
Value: 89.6994 kL
